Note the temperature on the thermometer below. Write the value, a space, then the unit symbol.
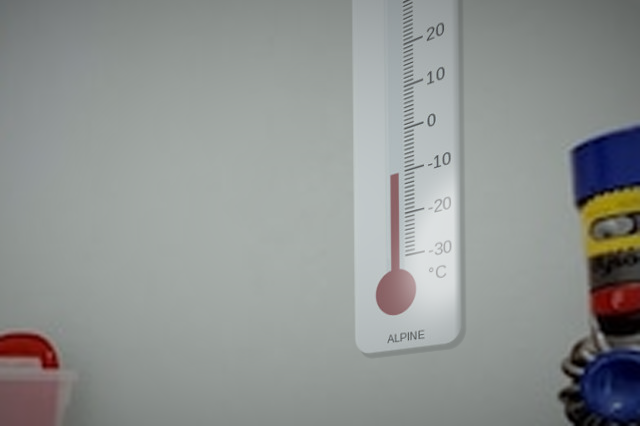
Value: -10 °C
